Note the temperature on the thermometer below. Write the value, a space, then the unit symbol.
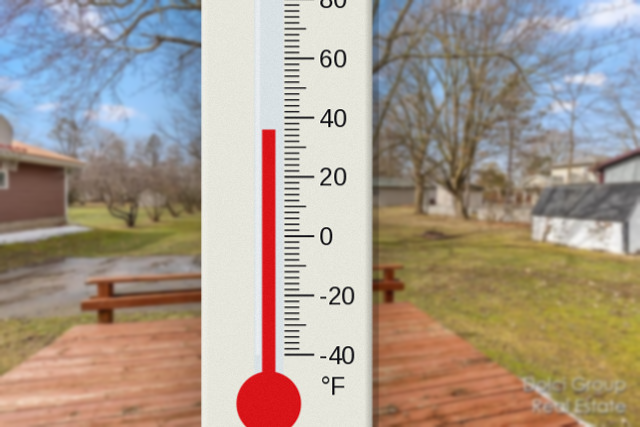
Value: 36 °F
